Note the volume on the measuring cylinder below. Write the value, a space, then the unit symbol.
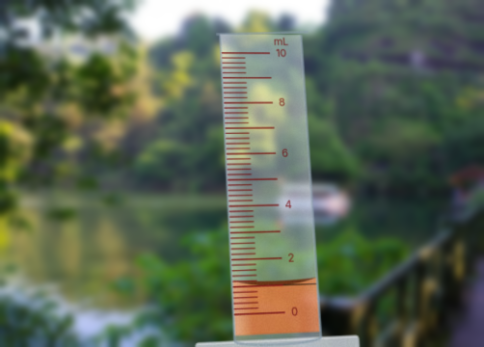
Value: 1 mL
